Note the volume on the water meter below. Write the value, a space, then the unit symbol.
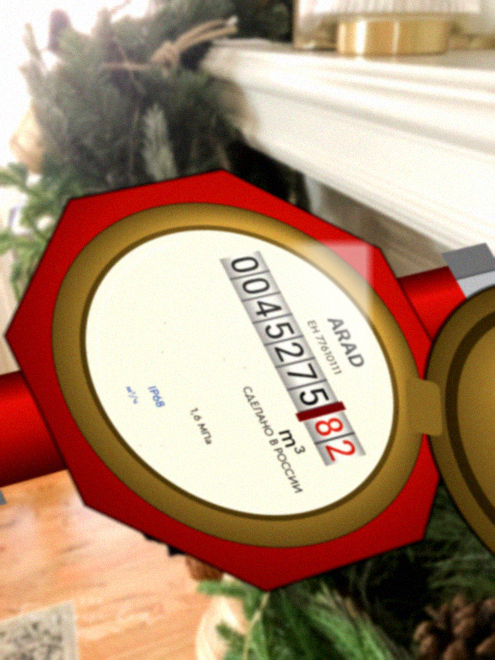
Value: 45275.82 m³
